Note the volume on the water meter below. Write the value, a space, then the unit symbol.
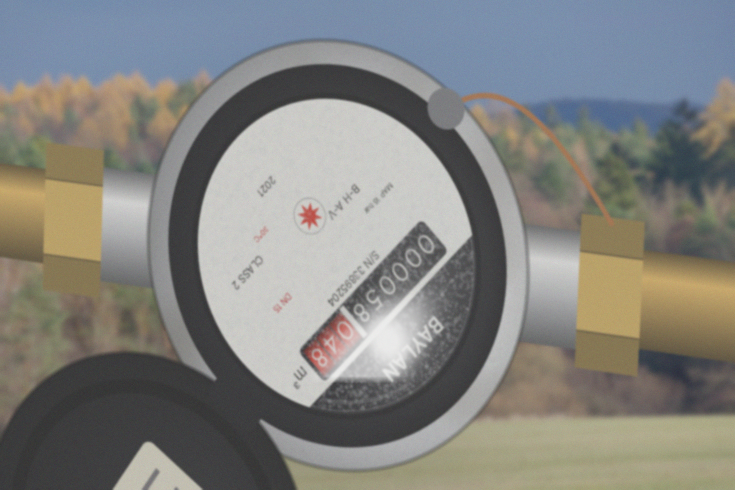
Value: 58.048 m³
